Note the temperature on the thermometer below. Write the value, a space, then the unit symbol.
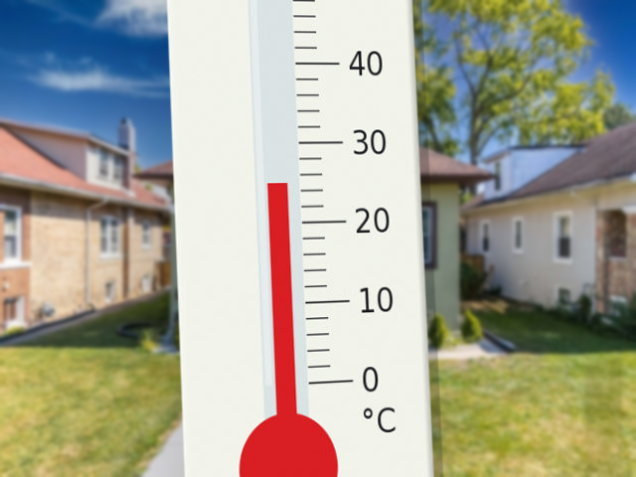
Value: 25 °C
